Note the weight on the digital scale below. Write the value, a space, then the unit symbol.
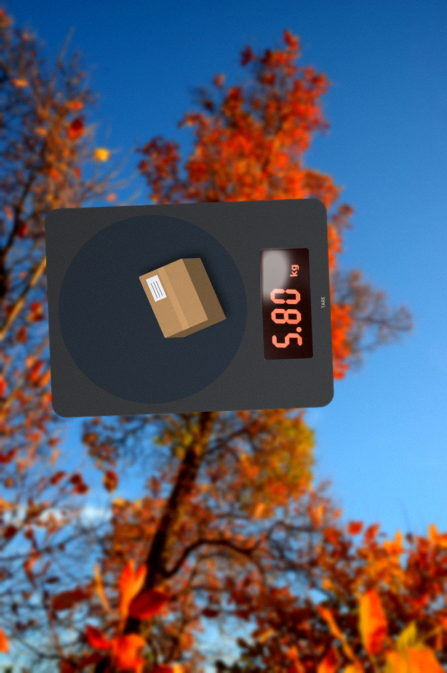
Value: 5.80 kg
